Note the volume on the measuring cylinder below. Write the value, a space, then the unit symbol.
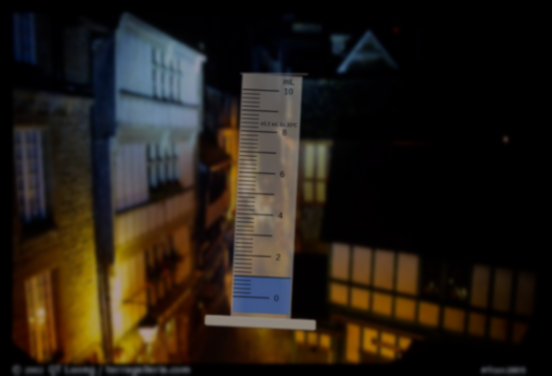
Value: 1 mL
